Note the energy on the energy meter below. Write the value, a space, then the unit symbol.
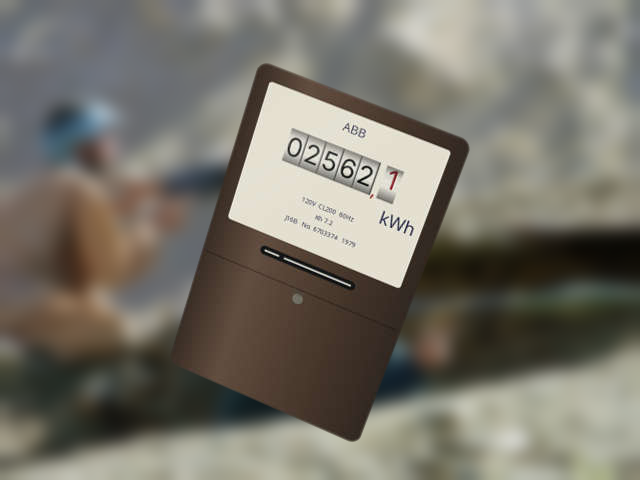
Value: 2562.1 kWh
